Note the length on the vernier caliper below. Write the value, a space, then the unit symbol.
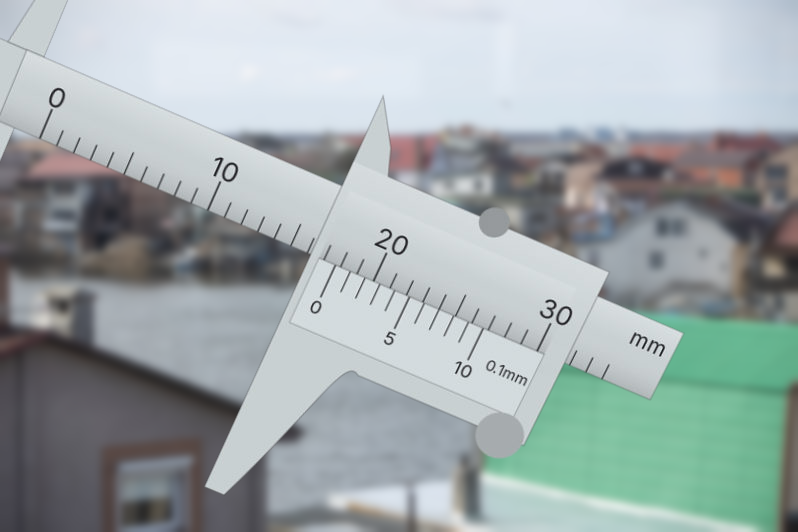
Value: 17.7 mm
